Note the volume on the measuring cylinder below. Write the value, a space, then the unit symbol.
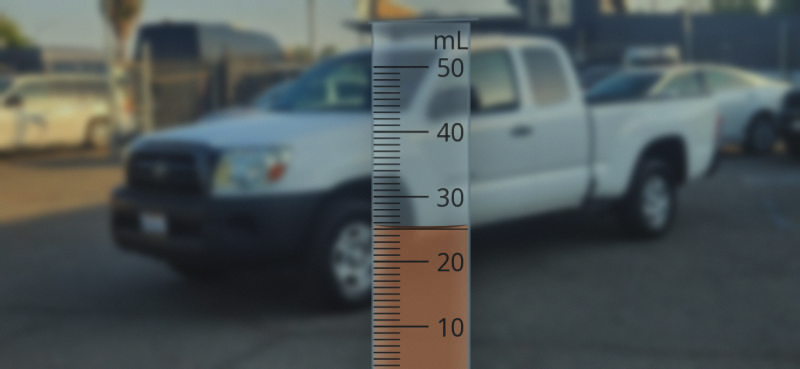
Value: 25 mL
